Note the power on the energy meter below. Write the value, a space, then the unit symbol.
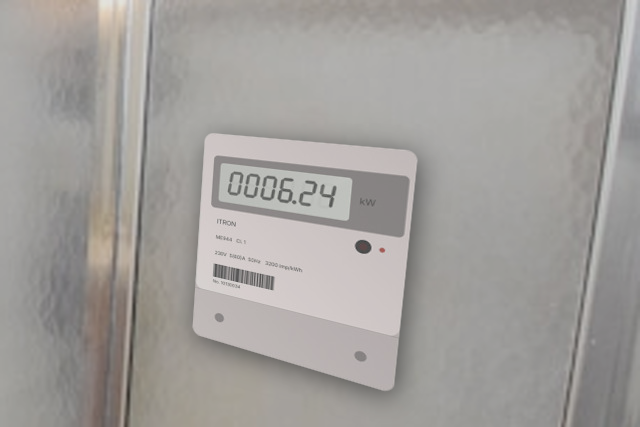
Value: 6.24 kW
